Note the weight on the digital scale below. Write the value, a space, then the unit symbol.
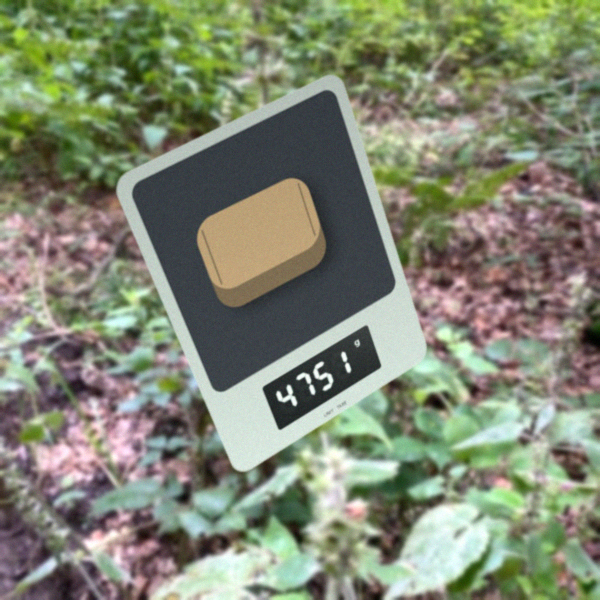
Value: 4751 g
